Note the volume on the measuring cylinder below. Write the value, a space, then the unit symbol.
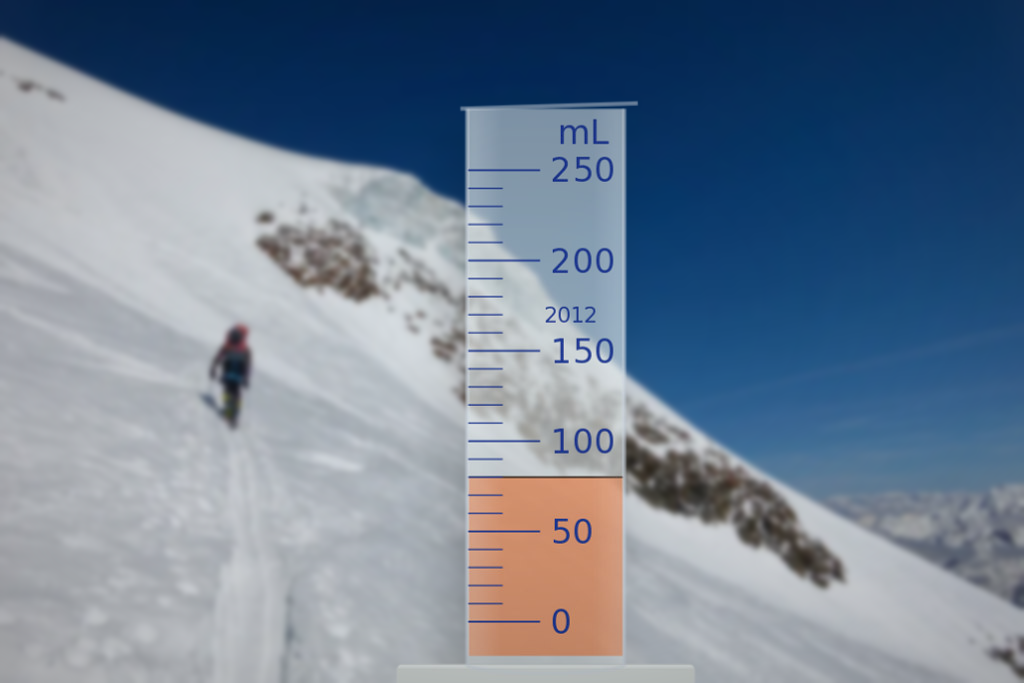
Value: 80 mL
